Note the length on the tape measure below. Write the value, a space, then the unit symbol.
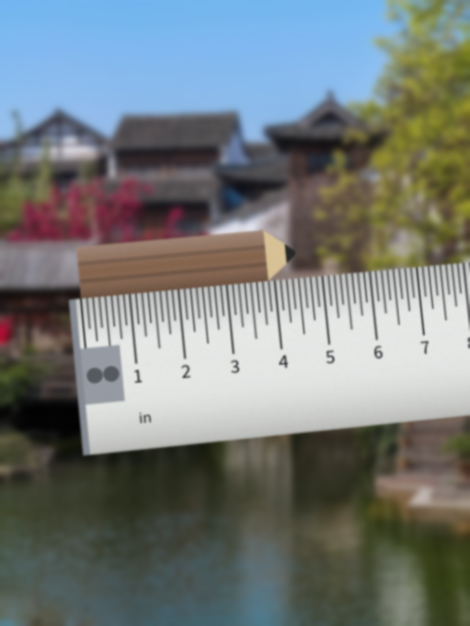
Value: 4.5 in
